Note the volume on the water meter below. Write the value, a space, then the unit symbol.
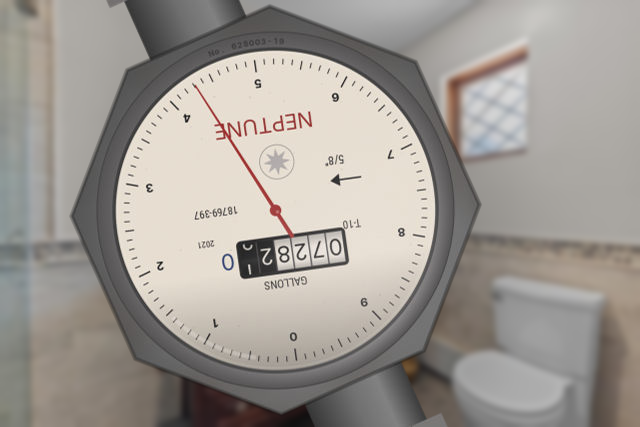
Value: 728214.3 gal
